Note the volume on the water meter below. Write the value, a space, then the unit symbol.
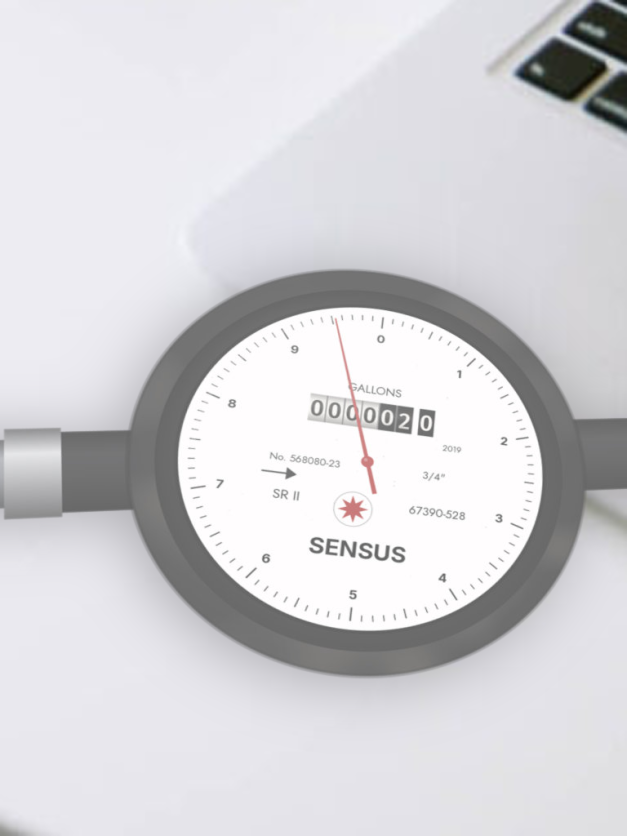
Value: 19.5 gal
